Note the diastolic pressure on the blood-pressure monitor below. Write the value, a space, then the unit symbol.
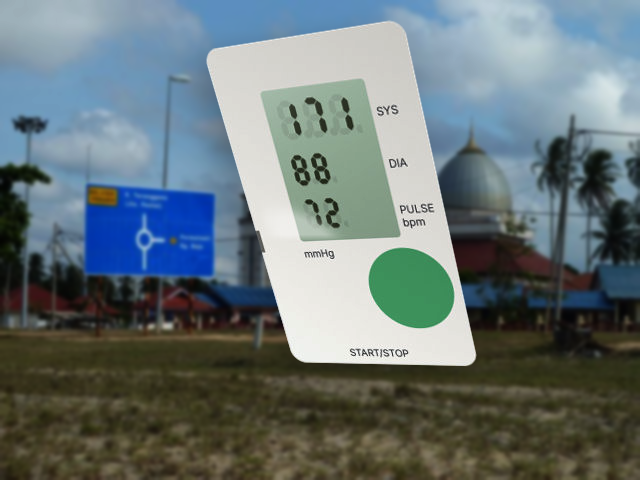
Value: 88 mmHg
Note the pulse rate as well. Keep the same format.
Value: 72 bpm
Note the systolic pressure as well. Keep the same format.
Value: 171 mmHg
